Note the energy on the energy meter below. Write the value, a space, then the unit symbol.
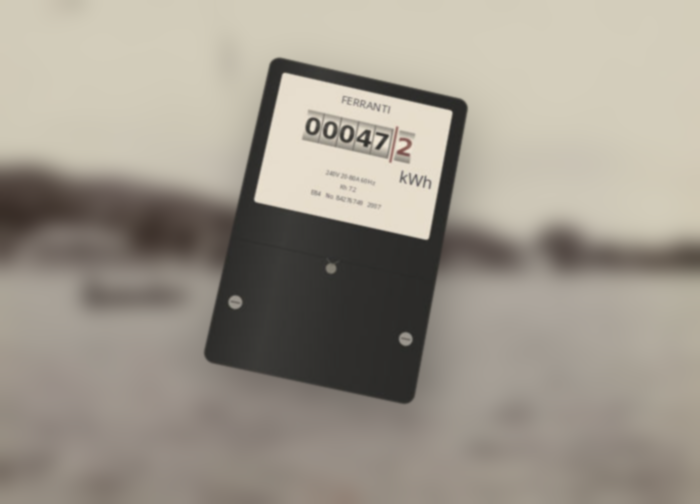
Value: 47.2 kWh
